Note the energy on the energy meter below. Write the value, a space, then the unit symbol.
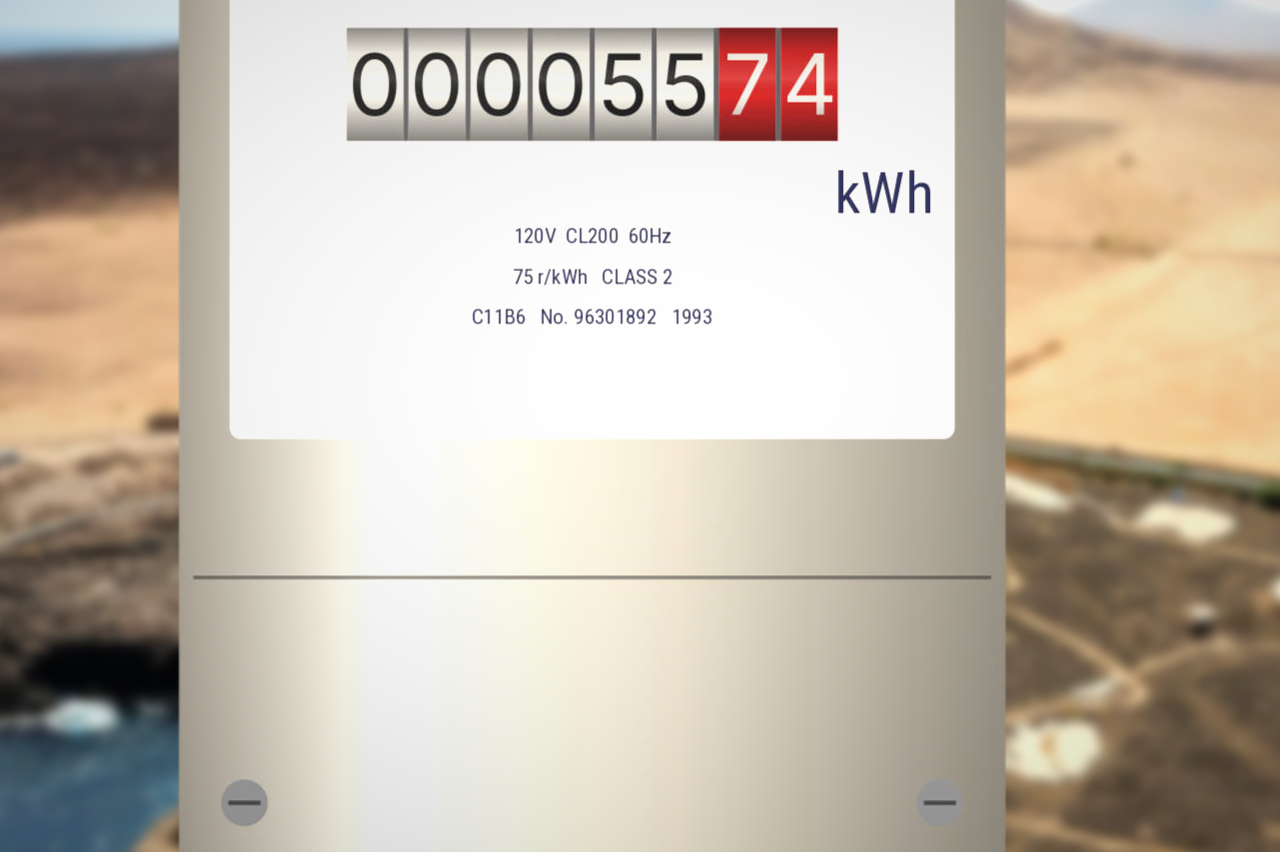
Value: 55.74 kWh
